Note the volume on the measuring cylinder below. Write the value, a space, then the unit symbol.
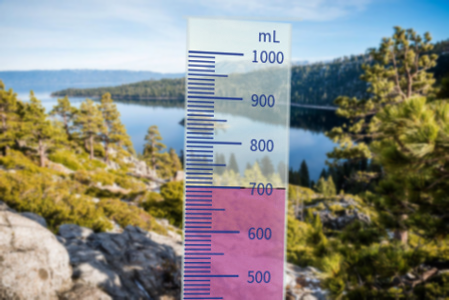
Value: 700 mL
